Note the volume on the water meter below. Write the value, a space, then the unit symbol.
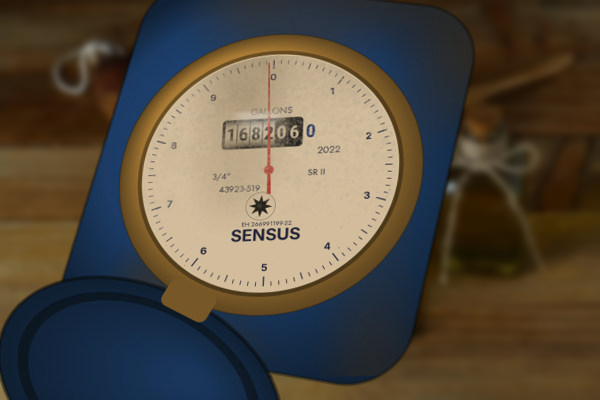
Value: 1682059.9 gal
